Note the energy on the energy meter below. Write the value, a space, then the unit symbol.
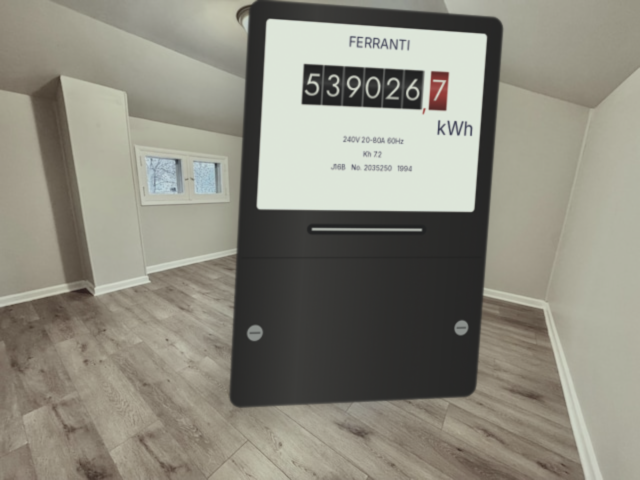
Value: 539026.7 kWh
